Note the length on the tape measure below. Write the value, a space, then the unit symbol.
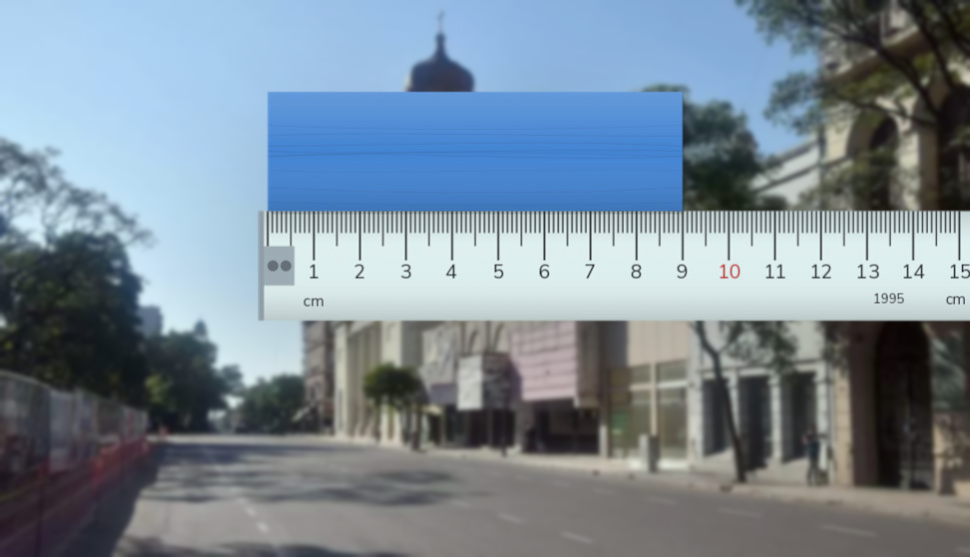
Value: 9 cm
